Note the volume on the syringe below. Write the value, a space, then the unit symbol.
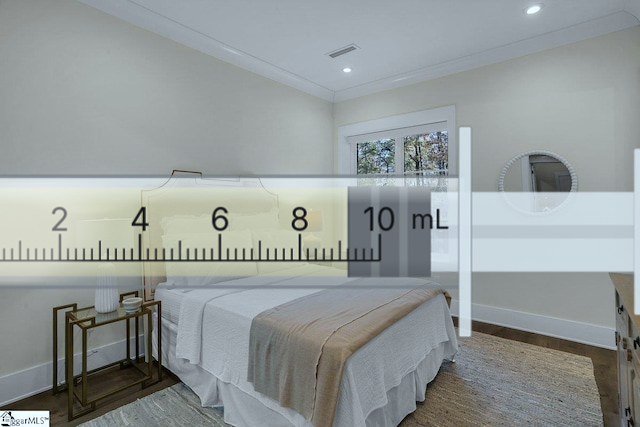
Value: 9.2 mL
